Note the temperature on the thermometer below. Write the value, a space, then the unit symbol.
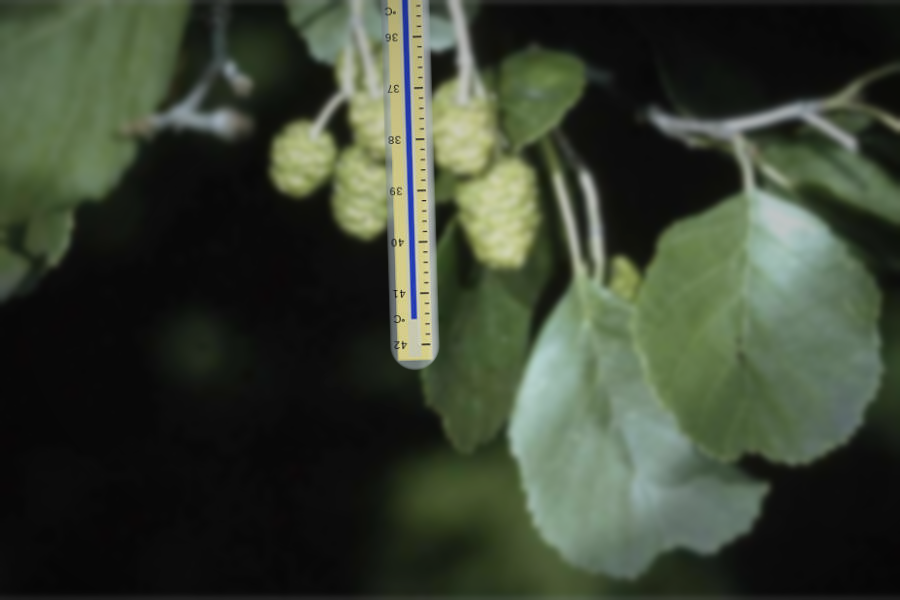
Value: 41.5 °C
